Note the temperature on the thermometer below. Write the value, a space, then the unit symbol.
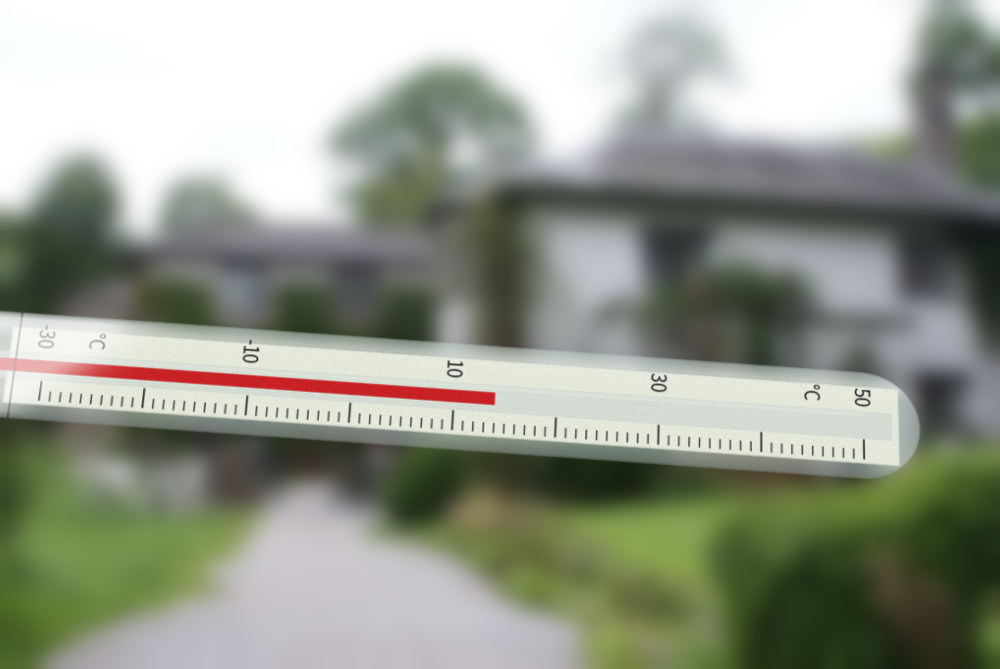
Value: 14 °C
